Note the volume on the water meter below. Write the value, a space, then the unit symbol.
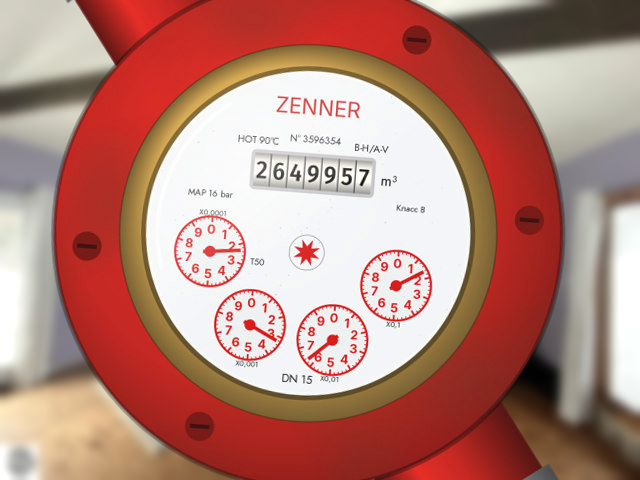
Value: 2649957.1632 m³
